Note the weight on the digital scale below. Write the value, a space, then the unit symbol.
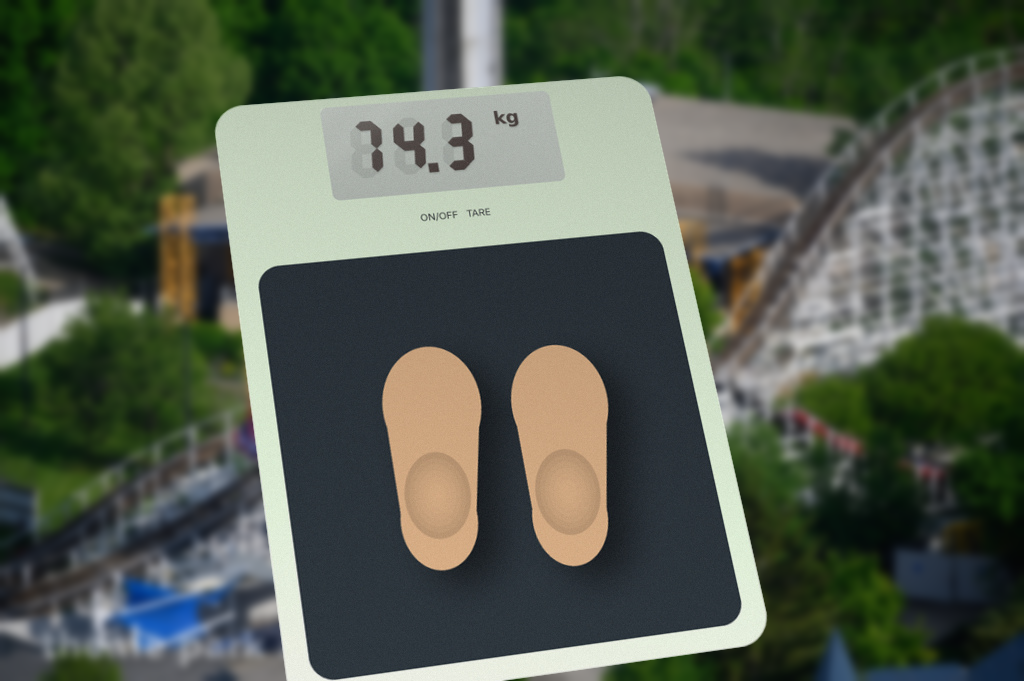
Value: 74.3 kg
